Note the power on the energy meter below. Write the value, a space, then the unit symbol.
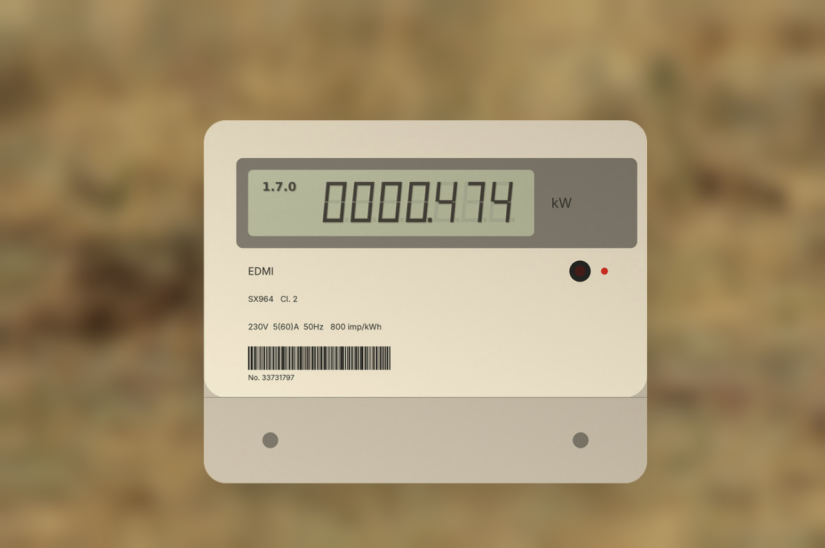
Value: 0.474 kW
